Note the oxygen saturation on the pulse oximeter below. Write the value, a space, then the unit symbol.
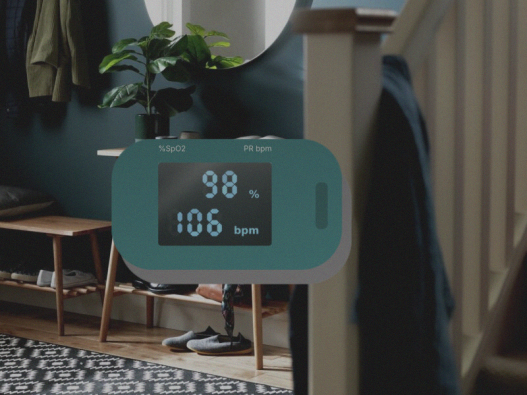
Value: 98 %
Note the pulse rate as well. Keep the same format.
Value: 106 bpm
